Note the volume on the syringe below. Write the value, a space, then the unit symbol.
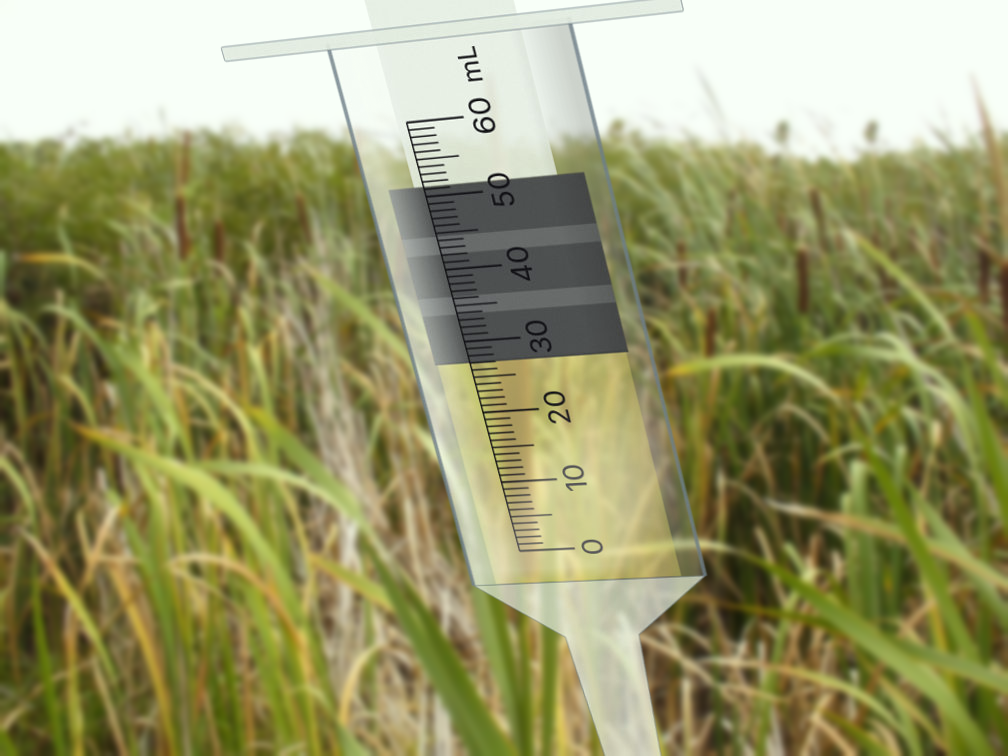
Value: 27 mL
